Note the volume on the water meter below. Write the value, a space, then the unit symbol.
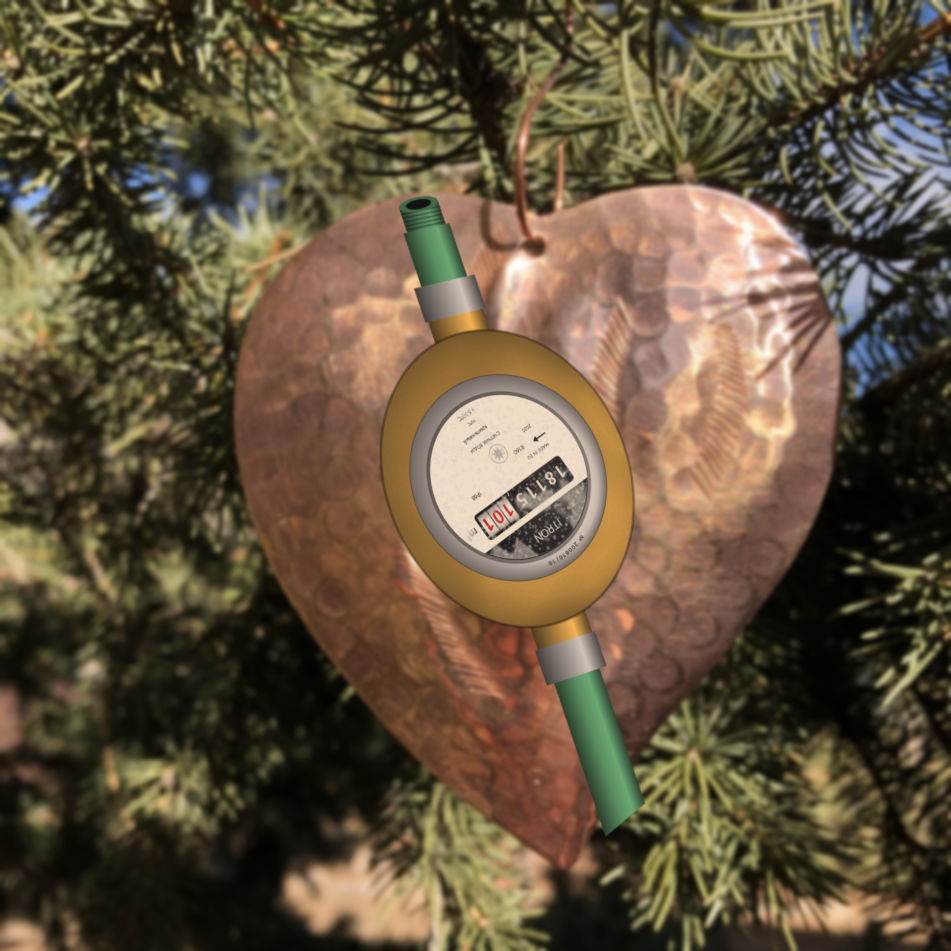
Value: 18115.101 m³
